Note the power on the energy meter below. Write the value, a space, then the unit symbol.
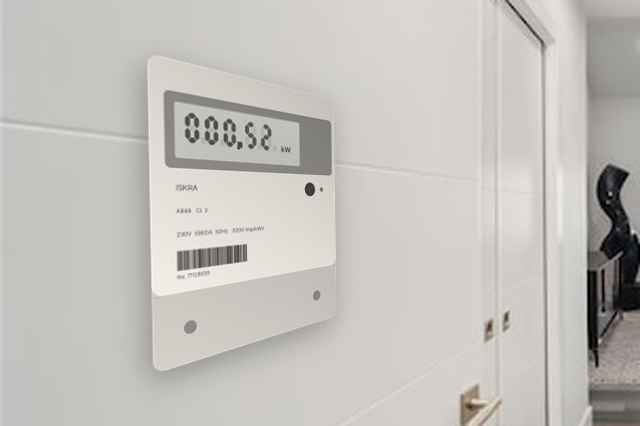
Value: 0.52 kW
